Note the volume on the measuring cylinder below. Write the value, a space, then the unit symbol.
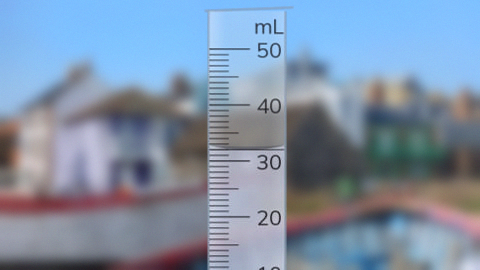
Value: 32 mL
